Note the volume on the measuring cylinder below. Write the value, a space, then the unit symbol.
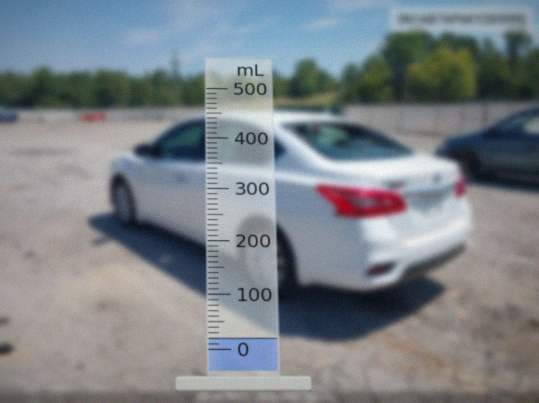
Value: 20 mL
